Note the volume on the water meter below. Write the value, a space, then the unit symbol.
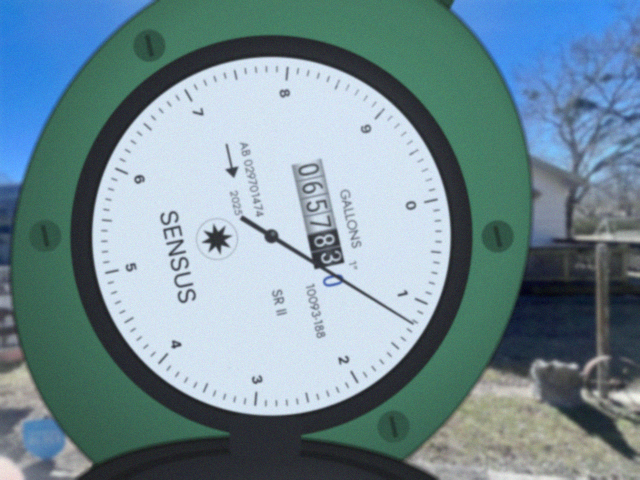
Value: 657831.2 gal
